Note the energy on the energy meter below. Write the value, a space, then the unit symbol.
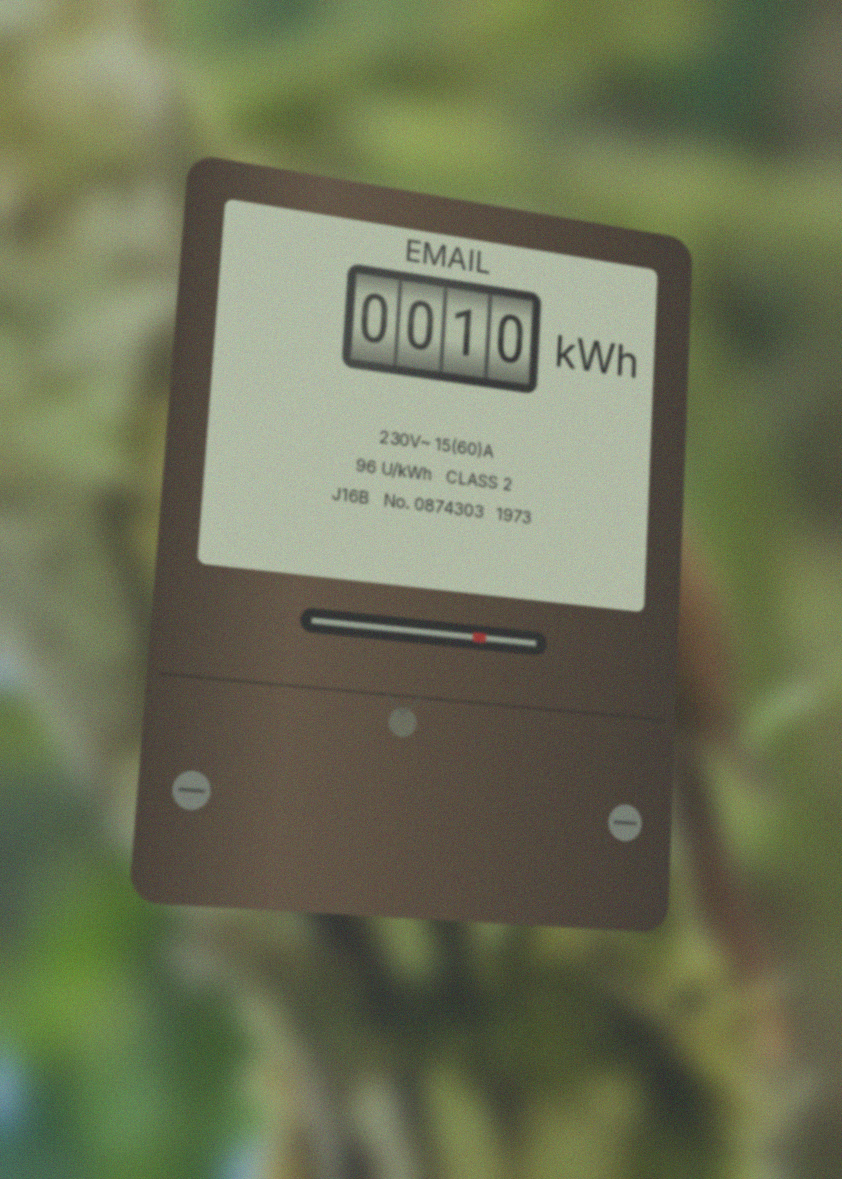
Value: 10 kWh
